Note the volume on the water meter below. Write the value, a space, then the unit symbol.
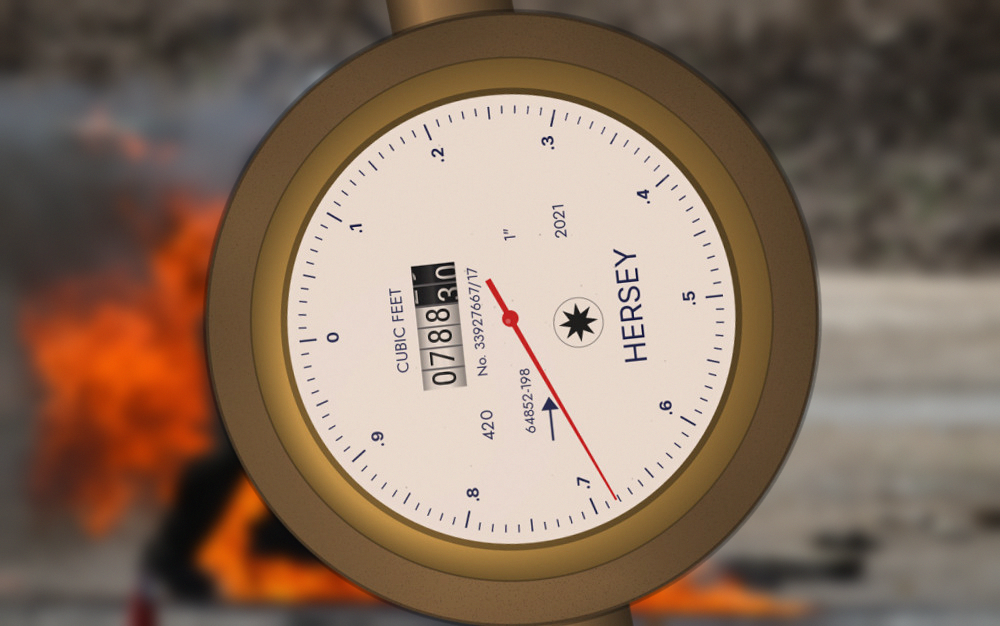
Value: 78829.68 ft³
